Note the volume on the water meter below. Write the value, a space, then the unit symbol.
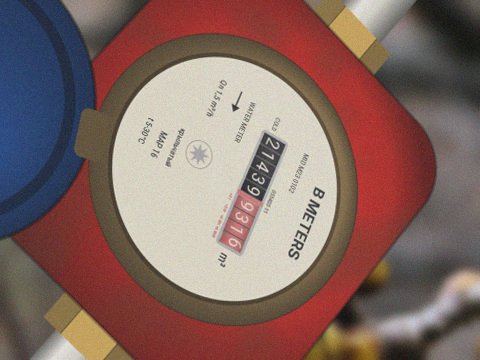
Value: 21439.9316 m³
